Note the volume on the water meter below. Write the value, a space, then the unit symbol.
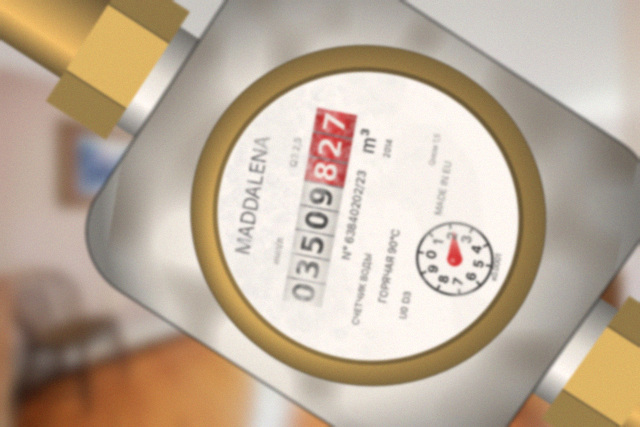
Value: 3509.8272 m³
